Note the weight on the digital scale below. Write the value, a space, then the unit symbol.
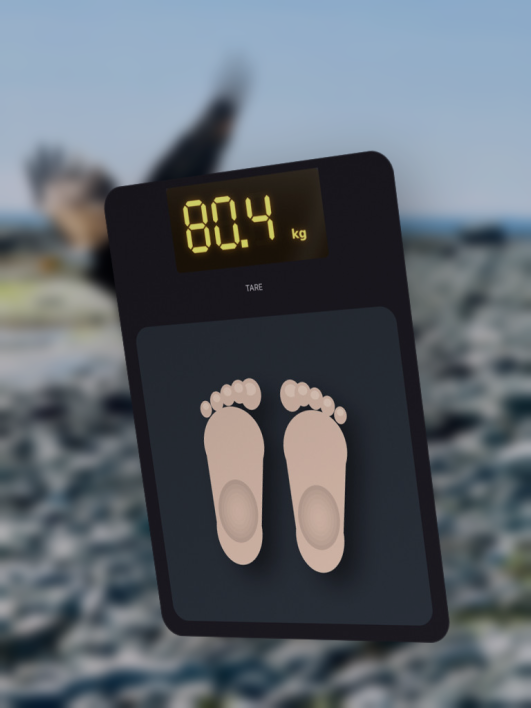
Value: 80.4 kg
